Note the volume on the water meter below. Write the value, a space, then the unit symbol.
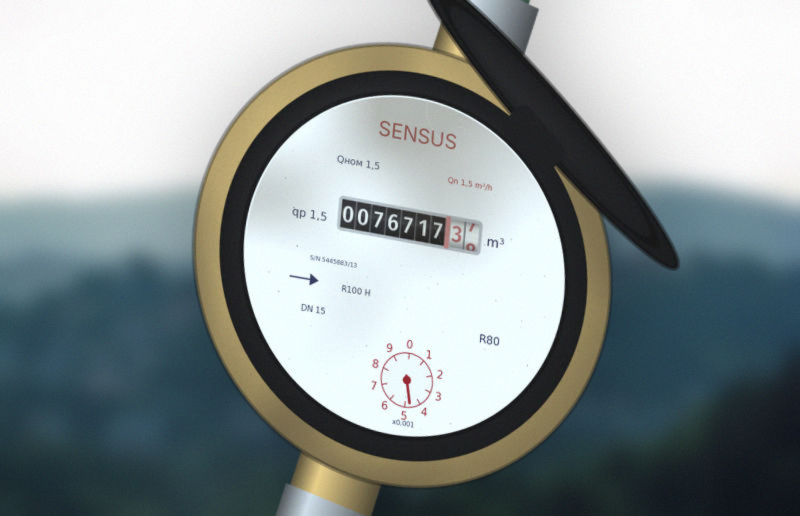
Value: 76717.374 m³
